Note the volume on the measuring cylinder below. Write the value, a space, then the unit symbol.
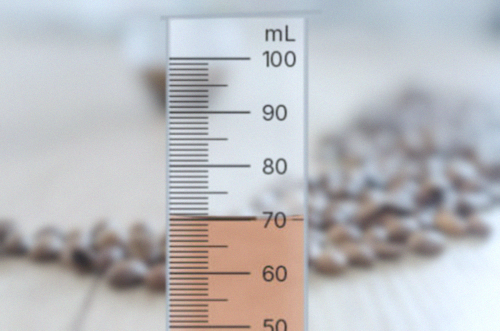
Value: 70 mL
